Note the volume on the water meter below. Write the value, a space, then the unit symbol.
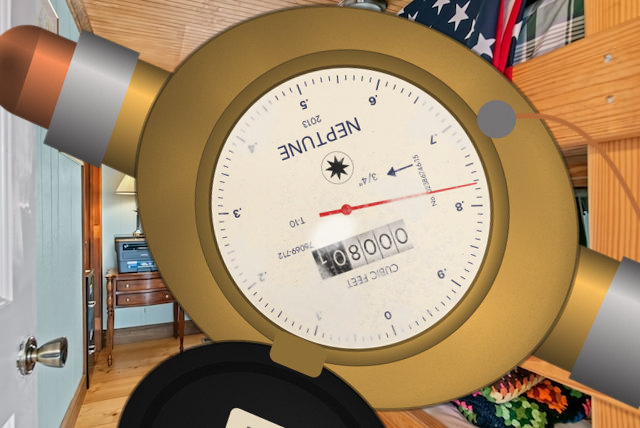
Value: 800.77 ft³
